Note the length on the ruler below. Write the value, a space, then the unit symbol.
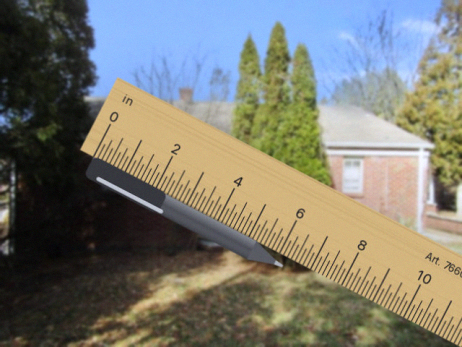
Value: 6.25 in
